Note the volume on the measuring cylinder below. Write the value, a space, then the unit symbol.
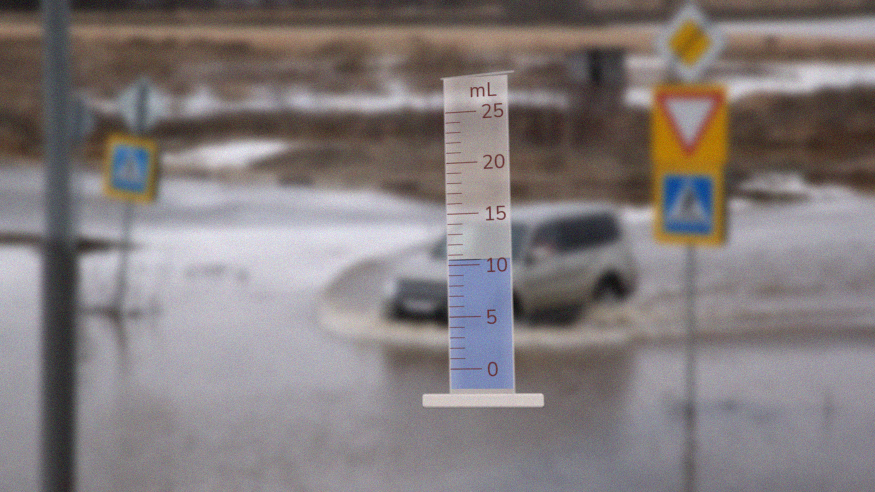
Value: 10.5 mL
